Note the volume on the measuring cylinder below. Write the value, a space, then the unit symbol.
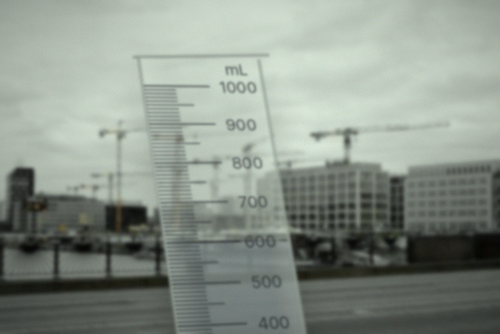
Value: 600 mL
